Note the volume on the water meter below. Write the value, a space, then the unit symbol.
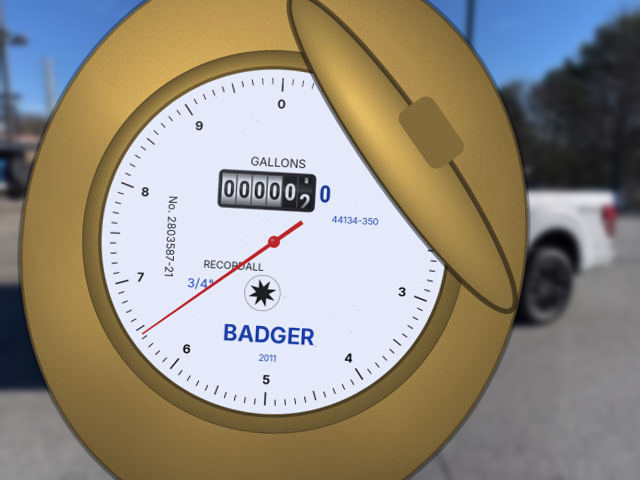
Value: 16.4 gal
